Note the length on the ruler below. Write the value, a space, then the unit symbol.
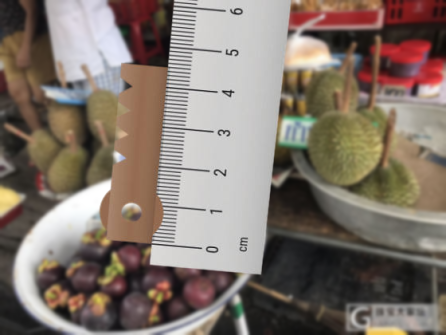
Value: 4.5 cm
